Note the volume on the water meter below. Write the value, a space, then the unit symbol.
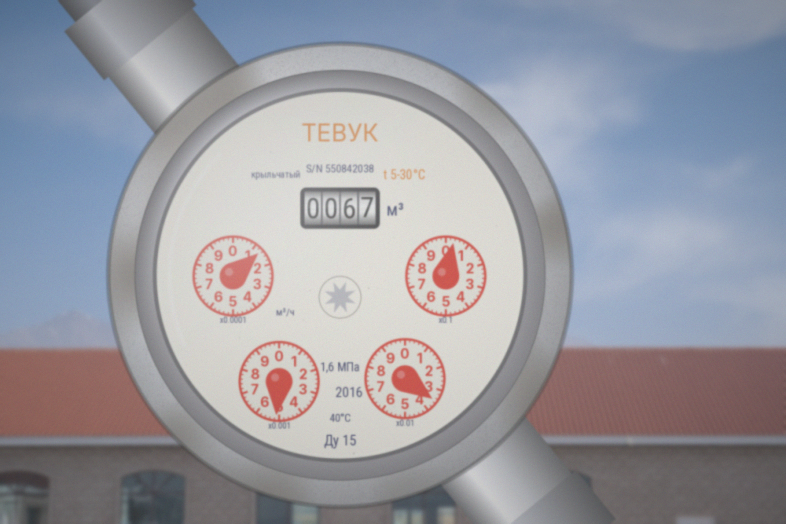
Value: 67.0351 m³
